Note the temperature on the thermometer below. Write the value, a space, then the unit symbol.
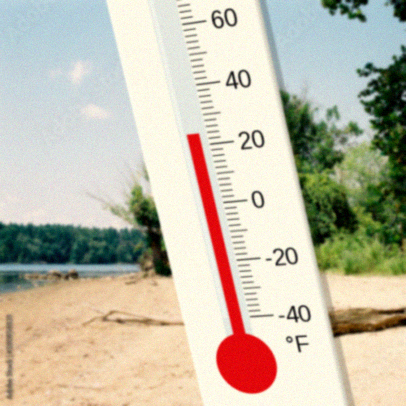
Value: 24 °F
